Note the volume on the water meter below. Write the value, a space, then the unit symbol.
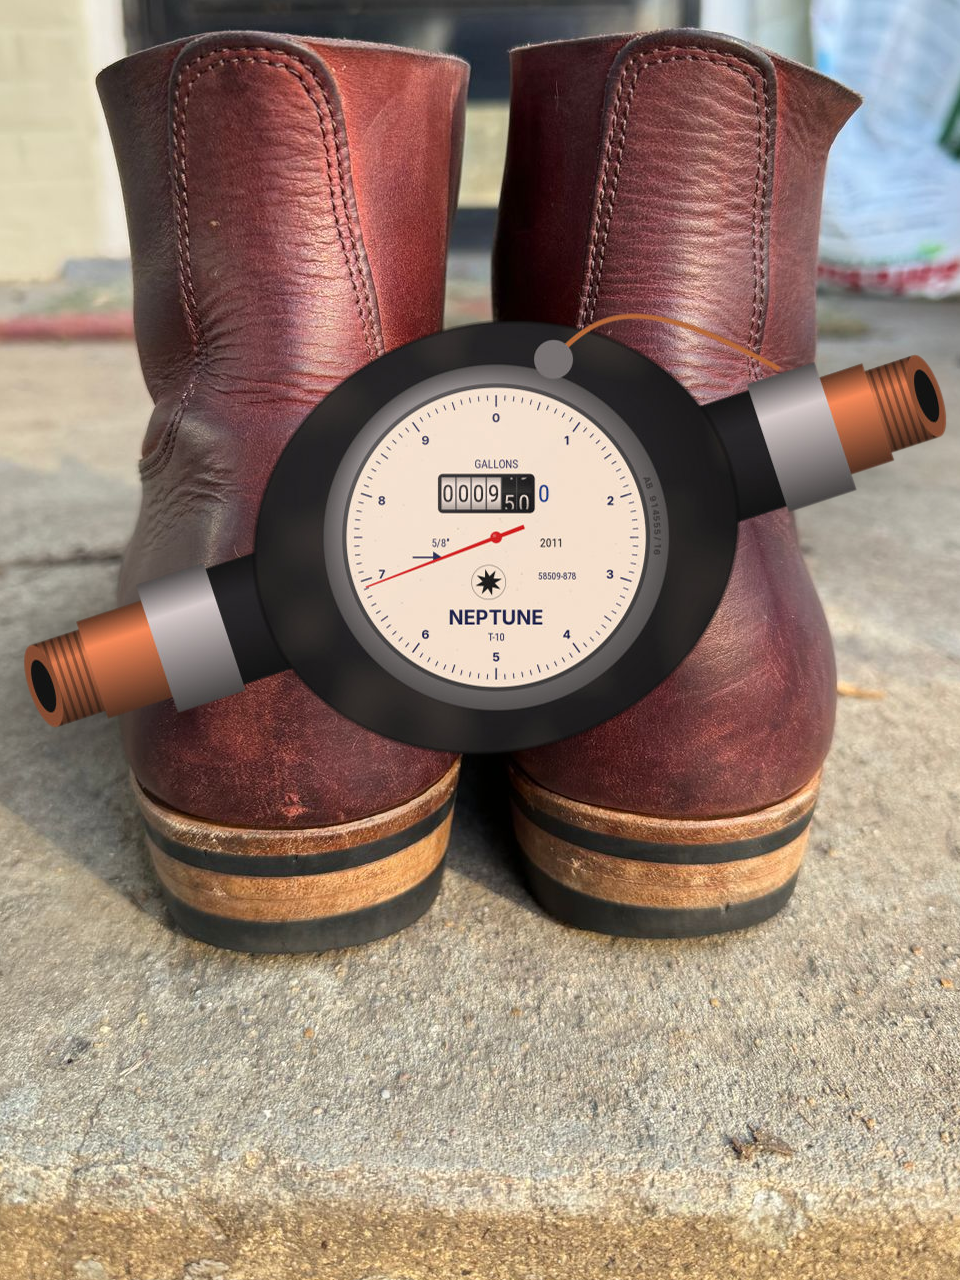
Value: 9496.9 gal
